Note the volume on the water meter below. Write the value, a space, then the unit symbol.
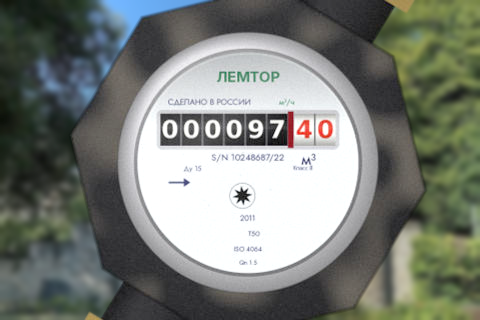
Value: 97.40 m³
